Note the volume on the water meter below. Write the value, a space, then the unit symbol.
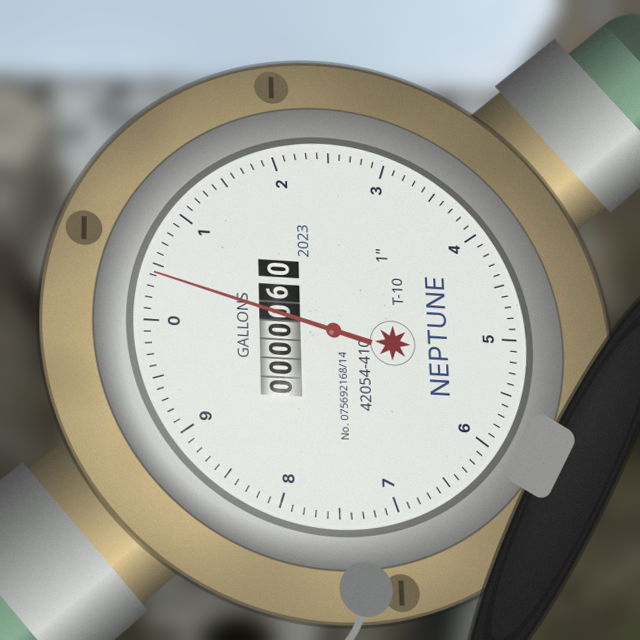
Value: 60.4 gal
